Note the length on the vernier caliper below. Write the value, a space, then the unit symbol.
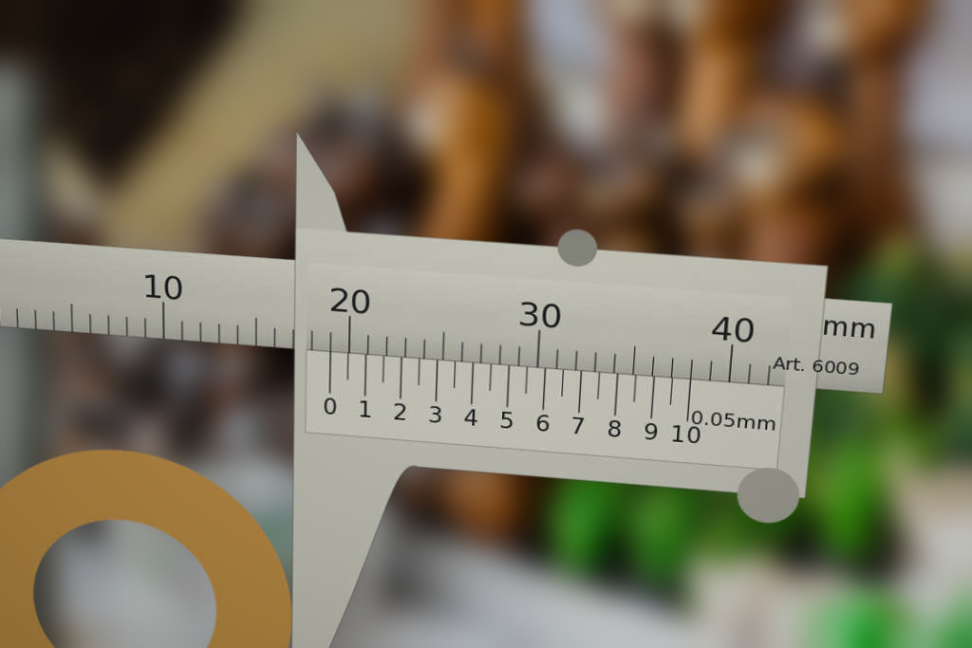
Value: 19.0 mm
